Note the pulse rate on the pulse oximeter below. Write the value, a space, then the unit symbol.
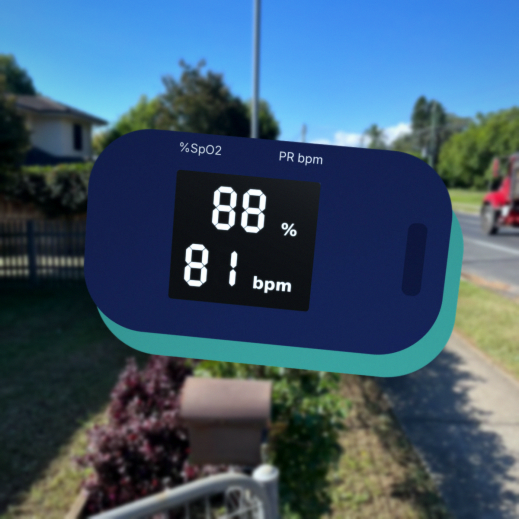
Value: 81 bpm
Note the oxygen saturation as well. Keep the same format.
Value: 88 %
